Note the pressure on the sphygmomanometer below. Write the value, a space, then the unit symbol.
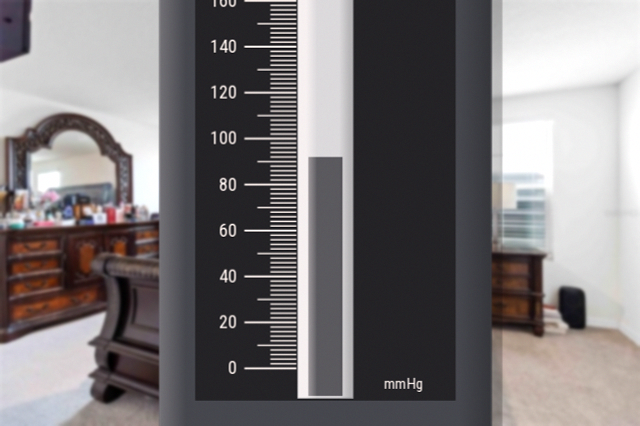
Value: 92 mmHg
